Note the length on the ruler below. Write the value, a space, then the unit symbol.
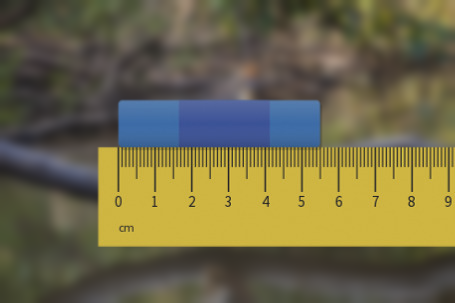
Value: 5.5 cm
